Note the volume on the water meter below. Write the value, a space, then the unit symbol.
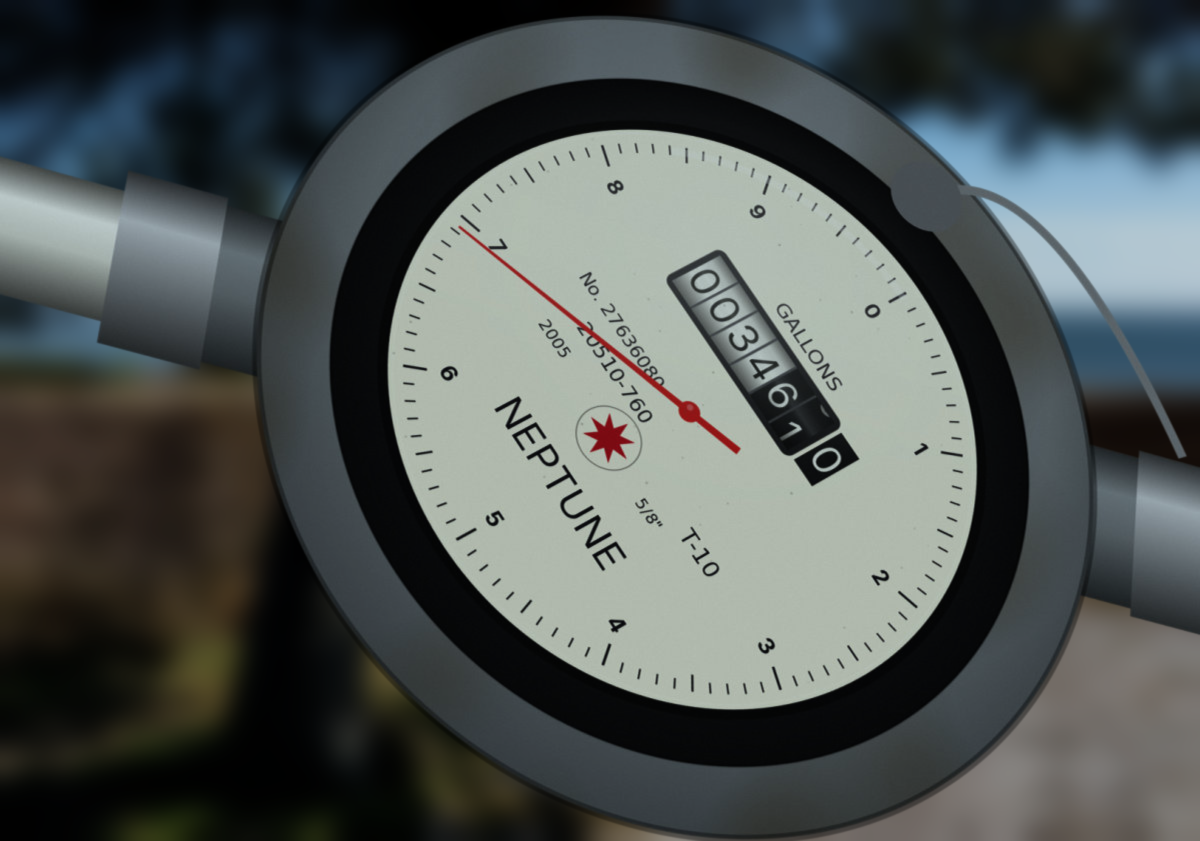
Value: 34606.9 gal
